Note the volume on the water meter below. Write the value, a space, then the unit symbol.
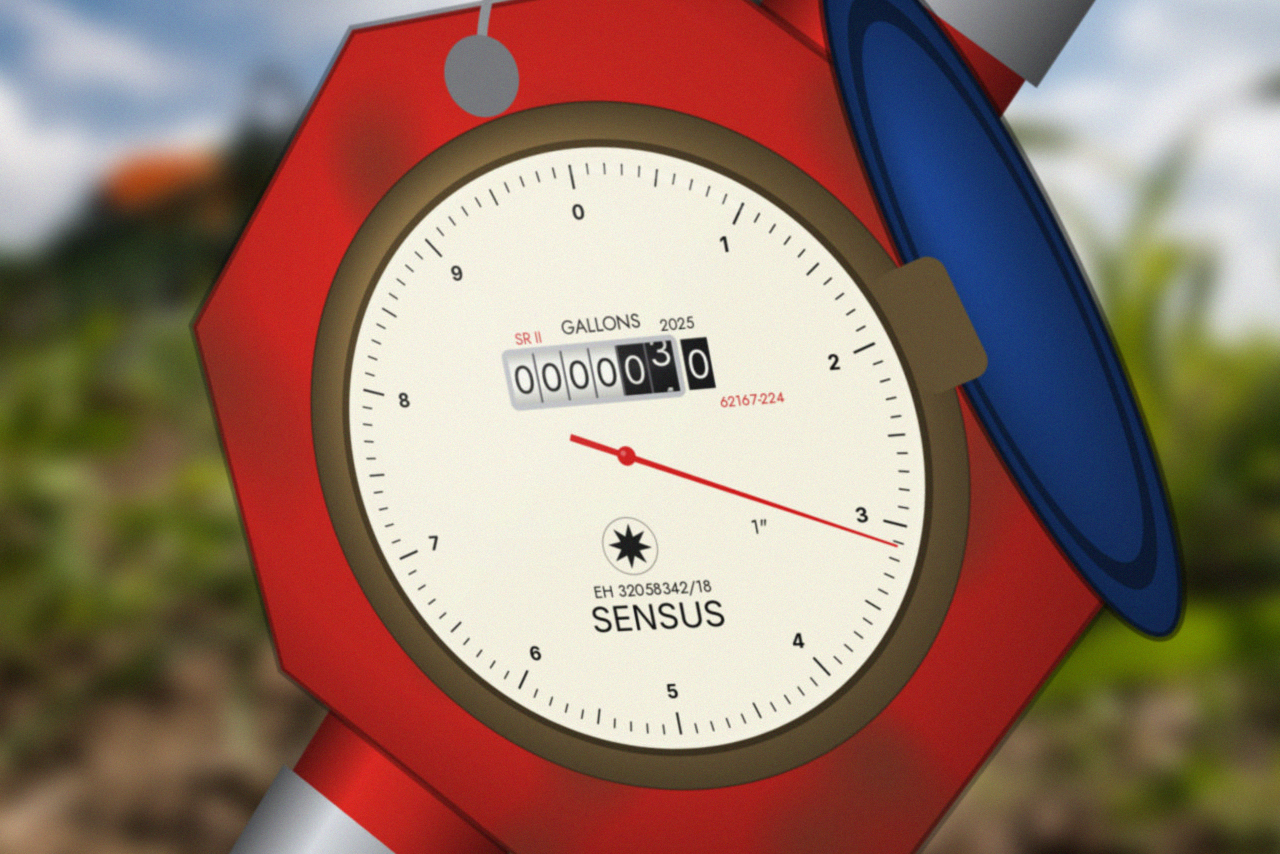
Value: 33.1 gal
